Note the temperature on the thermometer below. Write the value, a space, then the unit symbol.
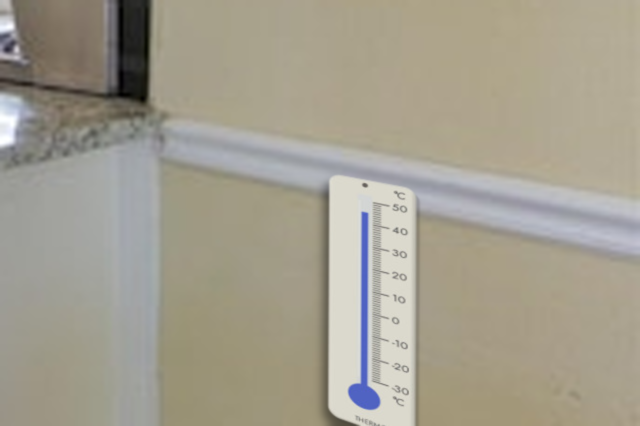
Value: 45 °C
